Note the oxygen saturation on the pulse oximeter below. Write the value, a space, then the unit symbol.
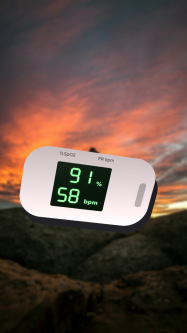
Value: 91 %
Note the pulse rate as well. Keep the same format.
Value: 58 bpm
